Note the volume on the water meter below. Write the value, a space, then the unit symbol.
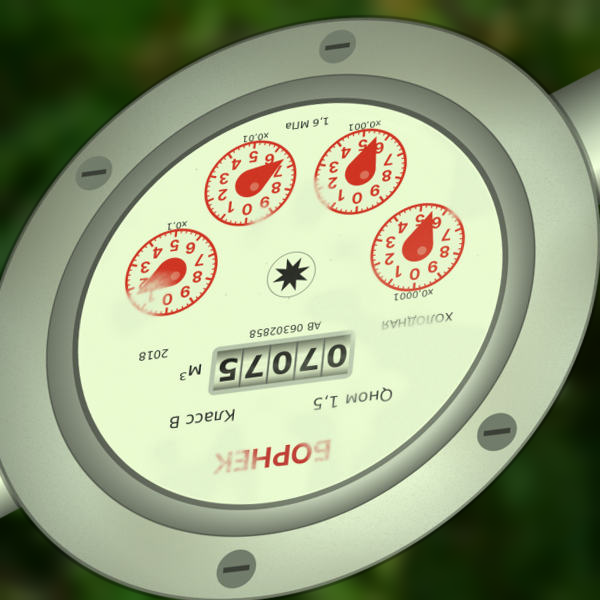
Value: 7075.1655 m³
